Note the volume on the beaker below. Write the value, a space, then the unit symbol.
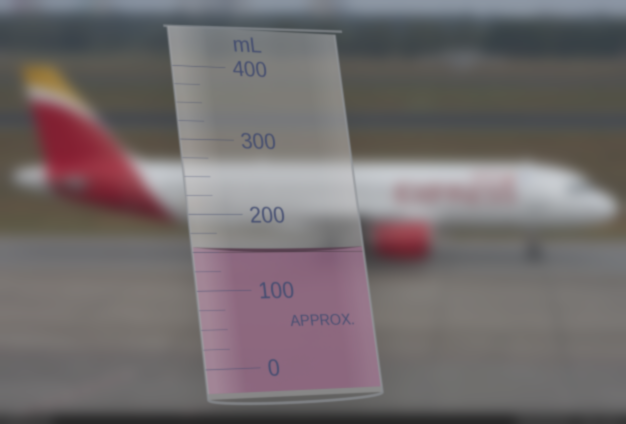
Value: 150 mL
